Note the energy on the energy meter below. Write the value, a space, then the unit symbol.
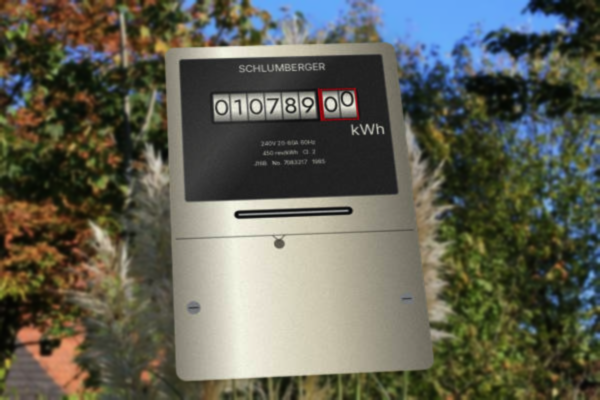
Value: 10789.00 kWh
